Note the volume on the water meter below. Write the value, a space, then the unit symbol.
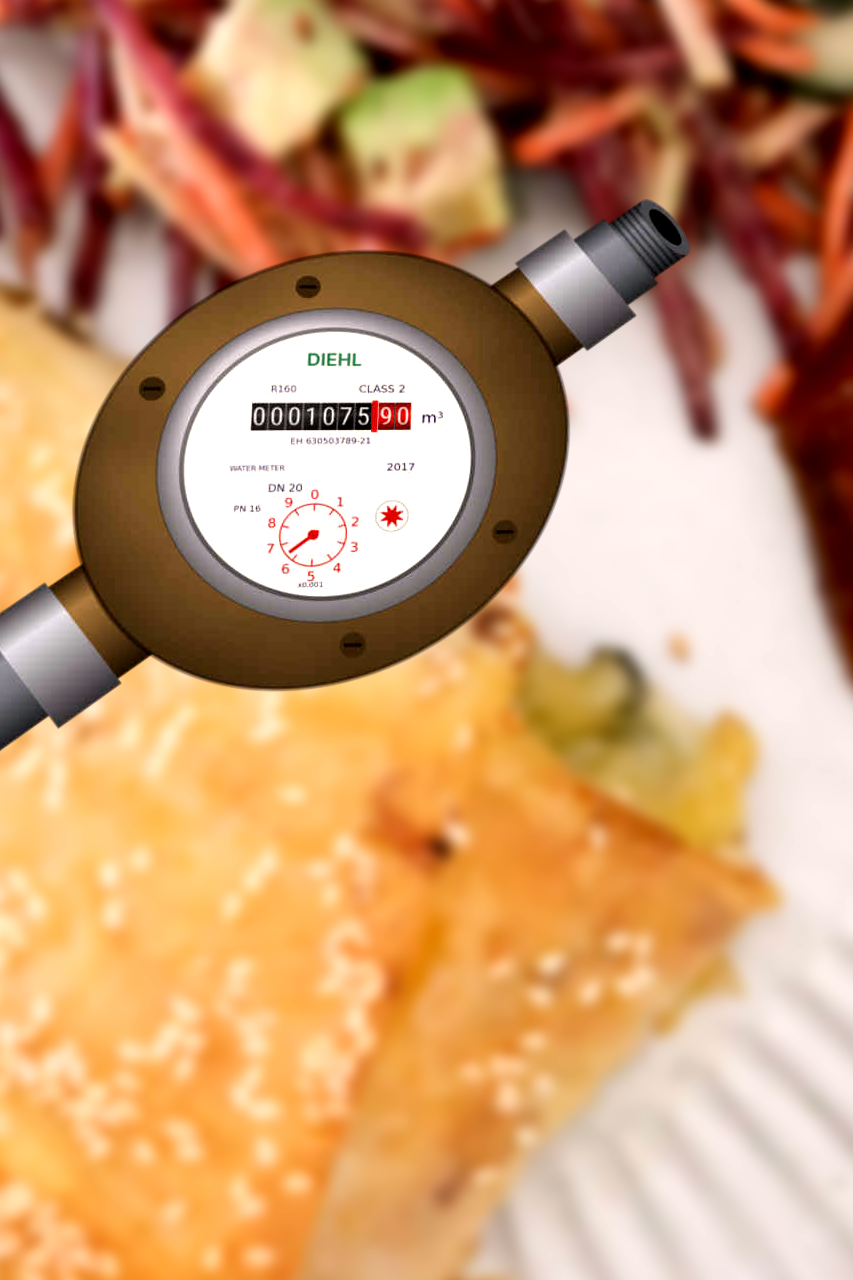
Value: 1075.906 m³
